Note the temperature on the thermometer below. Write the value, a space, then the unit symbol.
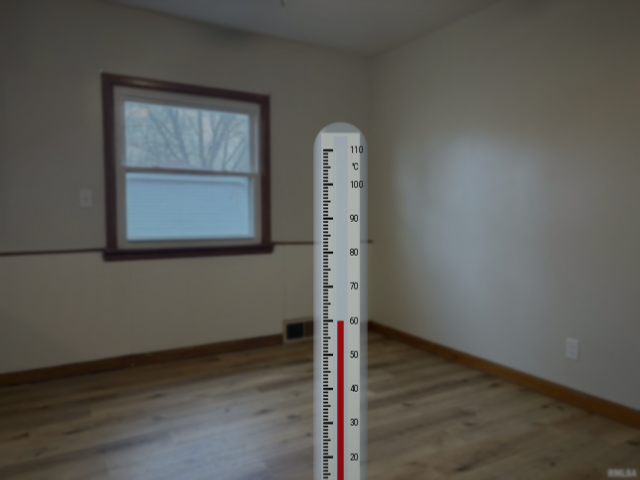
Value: 60 °C
